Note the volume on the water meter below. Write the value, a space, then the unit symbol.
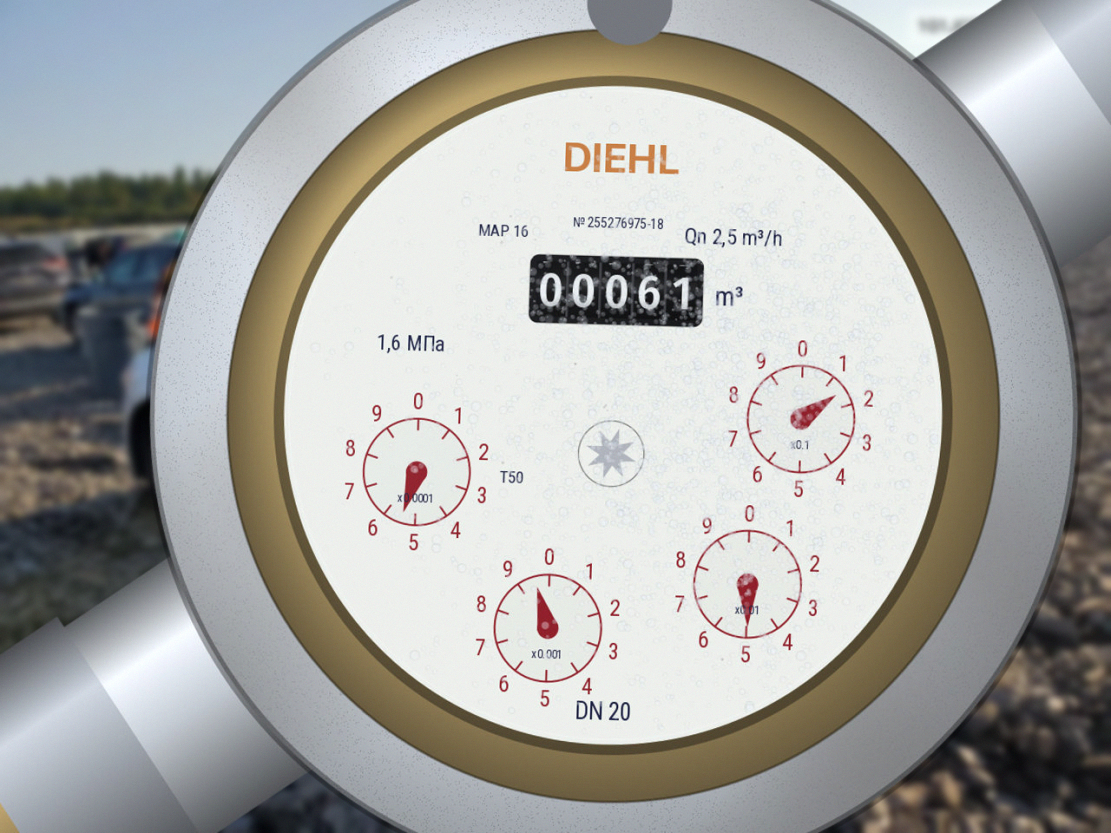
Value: 61.1495 m³
